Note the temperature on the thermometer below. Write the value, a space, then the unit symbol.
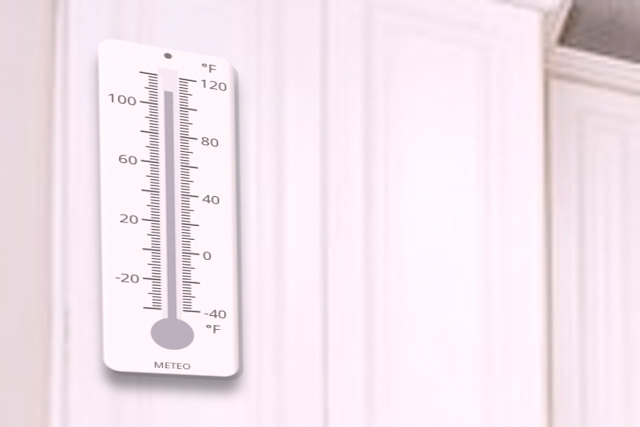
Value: 110 °F
